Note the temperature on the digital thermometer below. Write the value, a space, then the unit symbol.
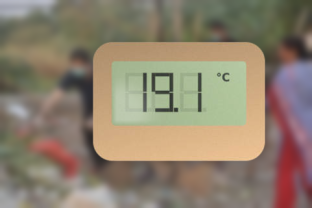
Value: 19.1 °C
